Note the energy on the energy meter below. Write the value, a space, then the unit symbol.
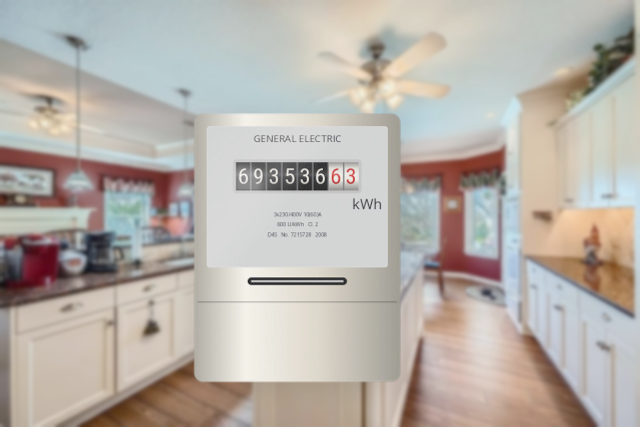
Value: 693536.63 kWh
